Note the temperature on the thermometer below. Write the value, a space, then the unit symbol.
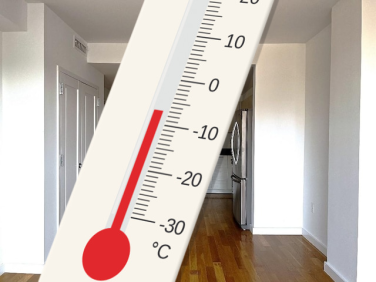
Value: -7 °C
